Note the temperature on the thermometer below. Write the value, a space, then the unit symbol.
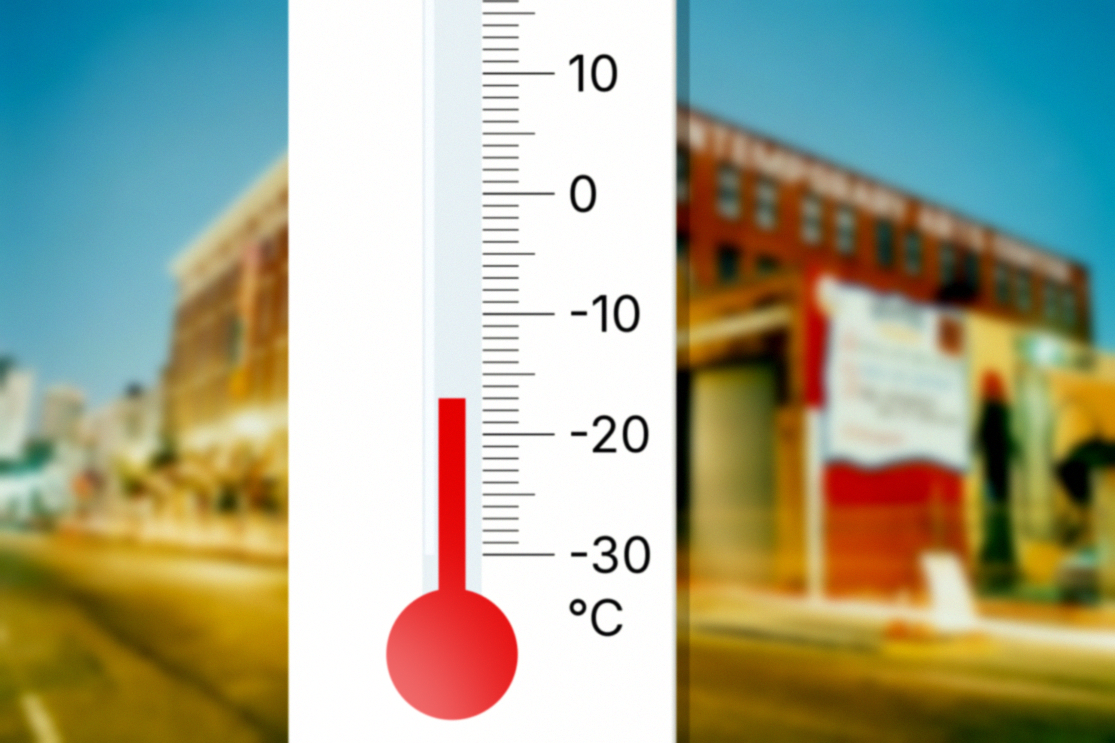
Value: -17 °C
